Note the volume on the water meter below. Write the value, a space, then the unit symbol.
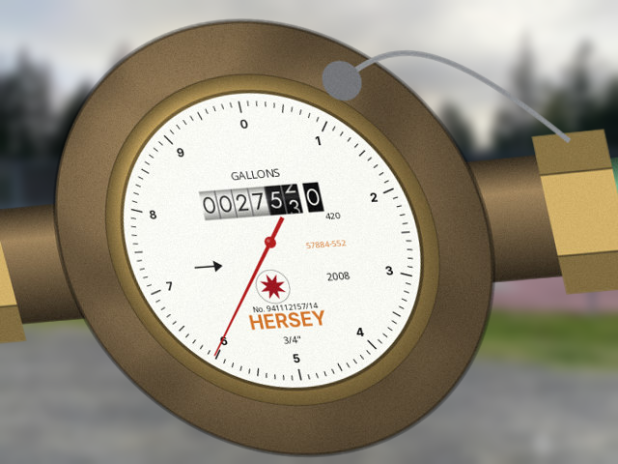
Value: 27526.0 gal
